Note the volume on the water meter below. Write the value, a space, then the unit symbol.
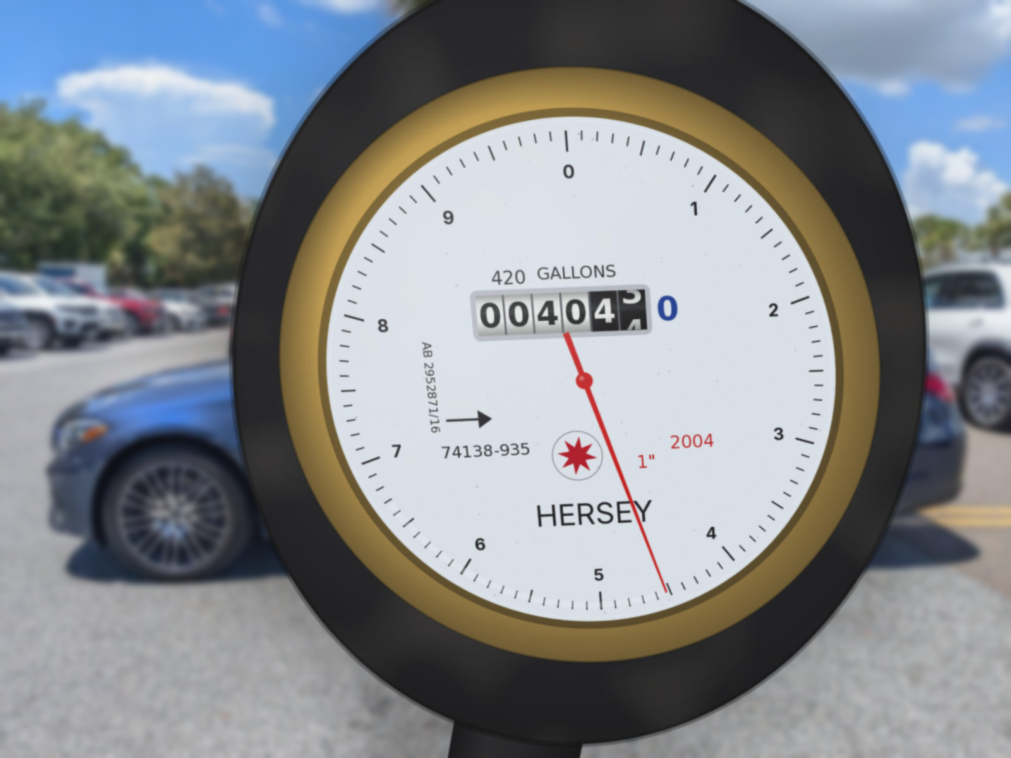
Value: 40434.5 gal
